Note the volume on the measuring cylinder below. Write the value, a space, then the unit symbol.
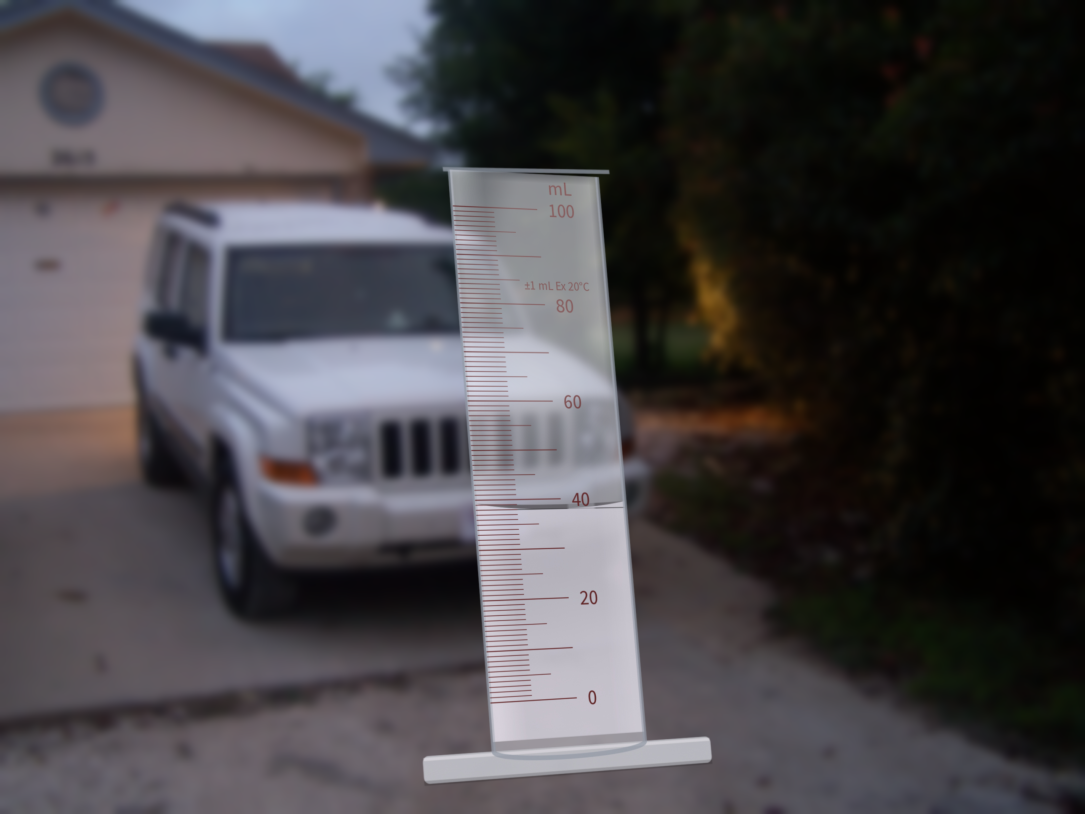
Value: 38 mL
